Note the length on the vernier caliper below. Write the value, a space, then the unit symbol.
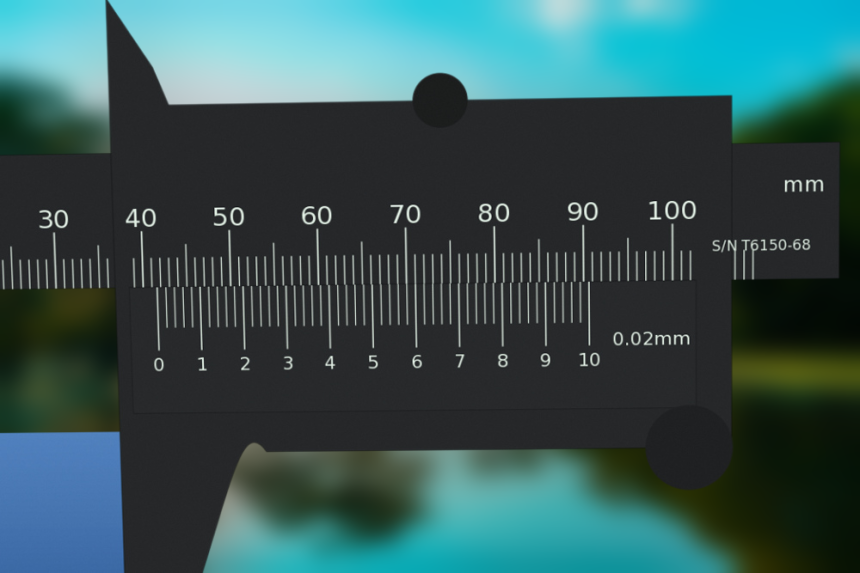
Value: 41.6 mm
